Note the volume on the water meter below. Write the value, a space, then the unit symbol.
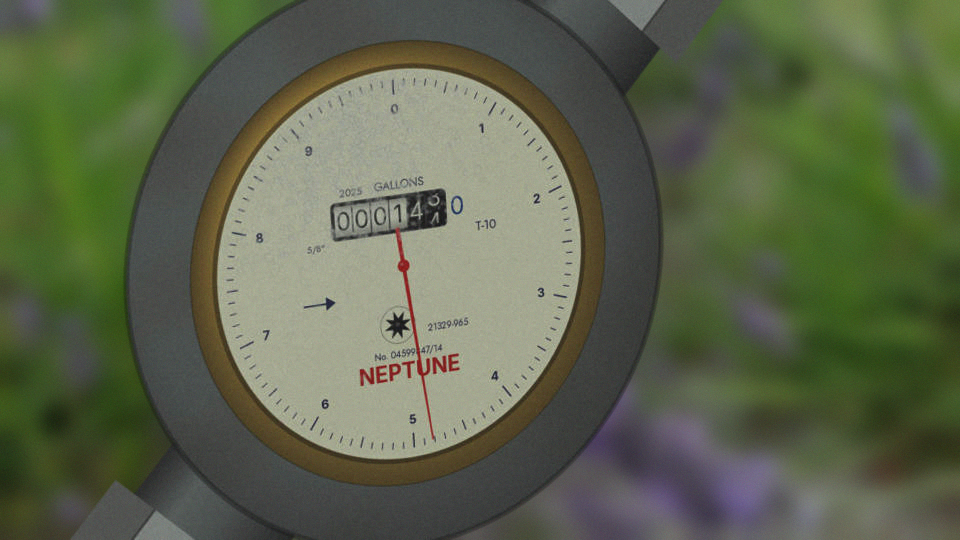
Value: 1434.8 gal
